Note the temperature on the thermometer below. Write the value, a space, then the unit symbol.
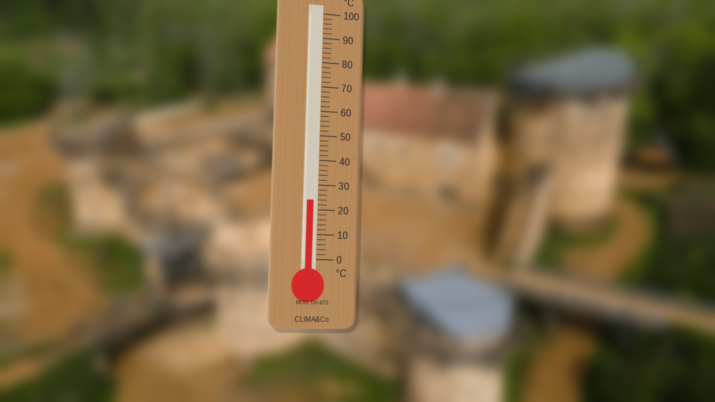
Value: 24 °C
